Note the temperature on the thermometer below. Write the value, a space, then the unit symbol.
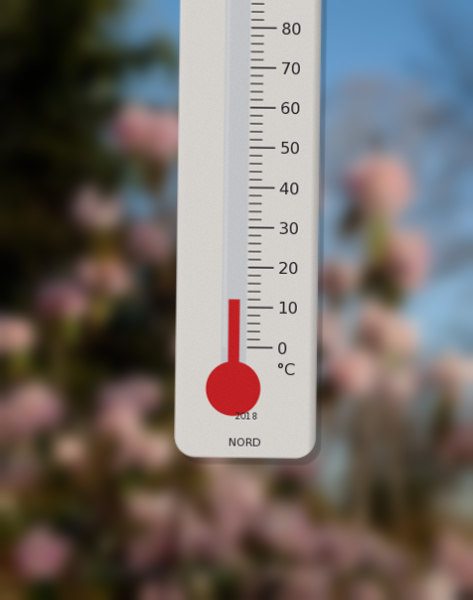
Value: 12 °C
